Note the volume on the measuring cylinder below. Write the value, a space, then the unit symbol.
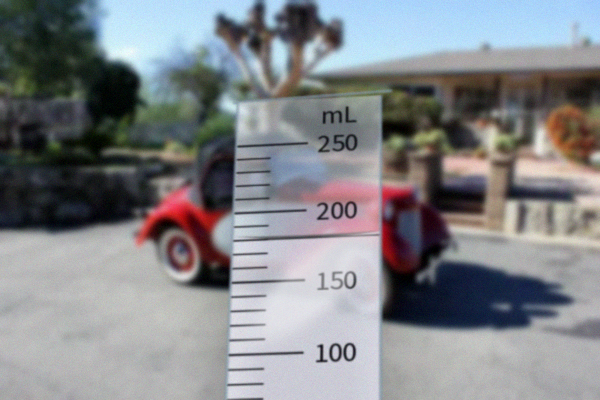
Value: 180 mL
